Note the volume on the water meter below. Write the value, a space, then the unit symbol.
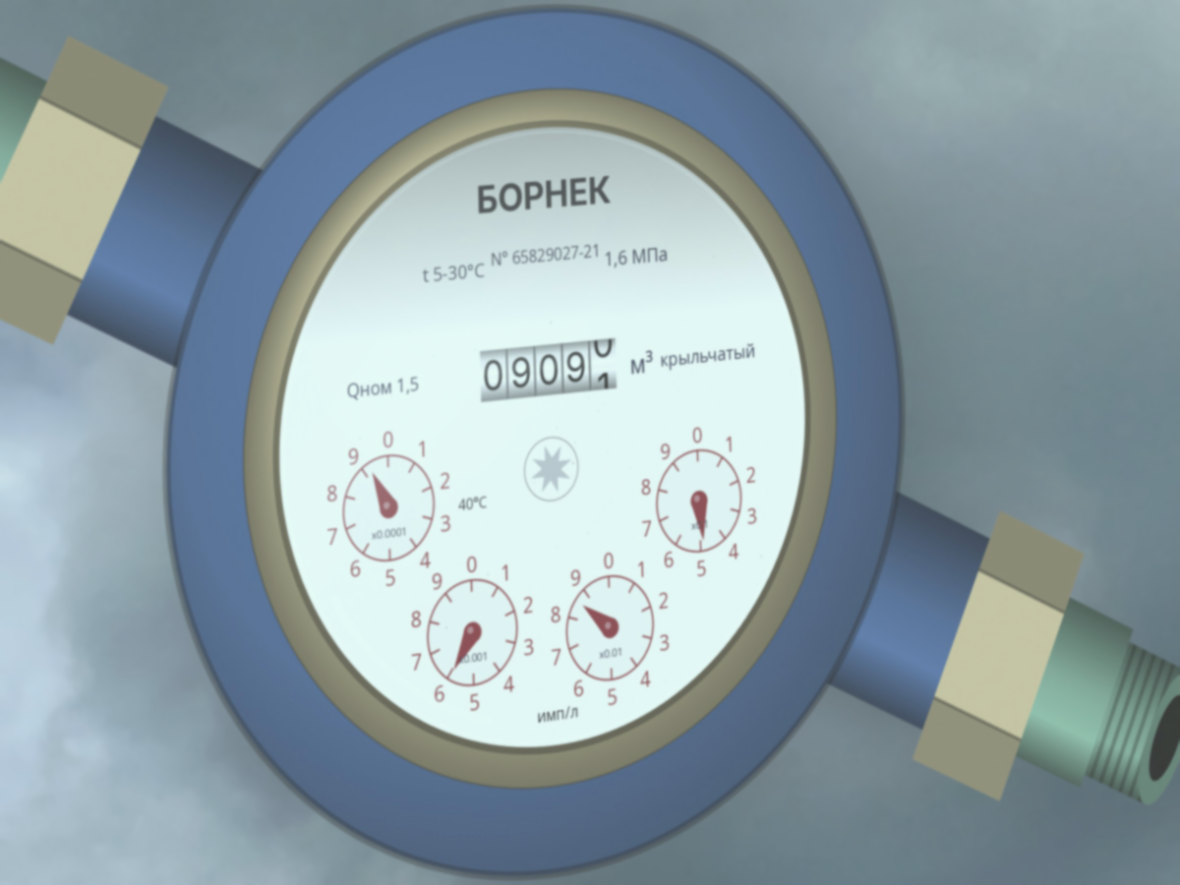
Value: 9090.4859 m³
